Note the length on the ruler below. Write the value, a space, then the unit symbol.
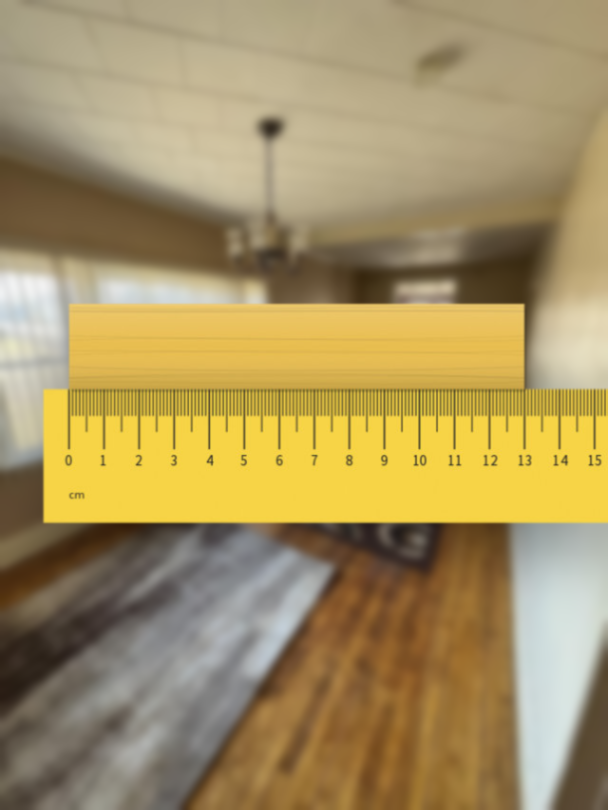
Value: 13 cm
